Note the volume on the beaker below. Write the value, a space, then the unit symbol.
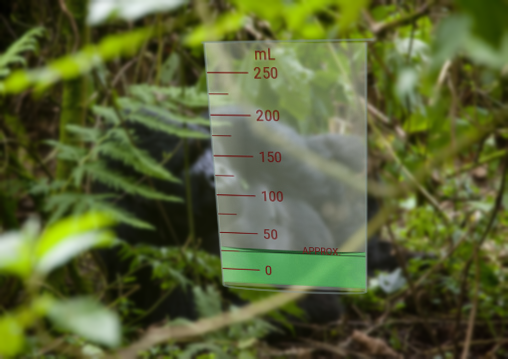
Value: 25 mL
